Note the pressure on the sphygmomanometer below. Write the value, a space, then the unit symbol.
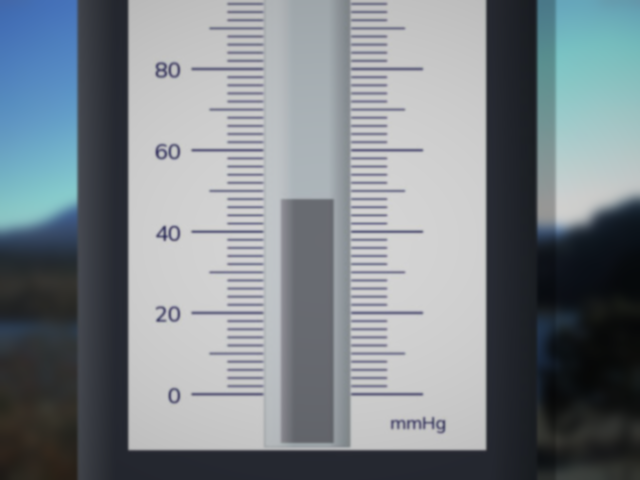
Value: 48 mmHg
